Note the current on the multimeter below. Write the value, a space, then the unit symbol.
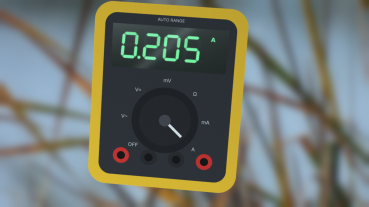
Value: 0.205 A
